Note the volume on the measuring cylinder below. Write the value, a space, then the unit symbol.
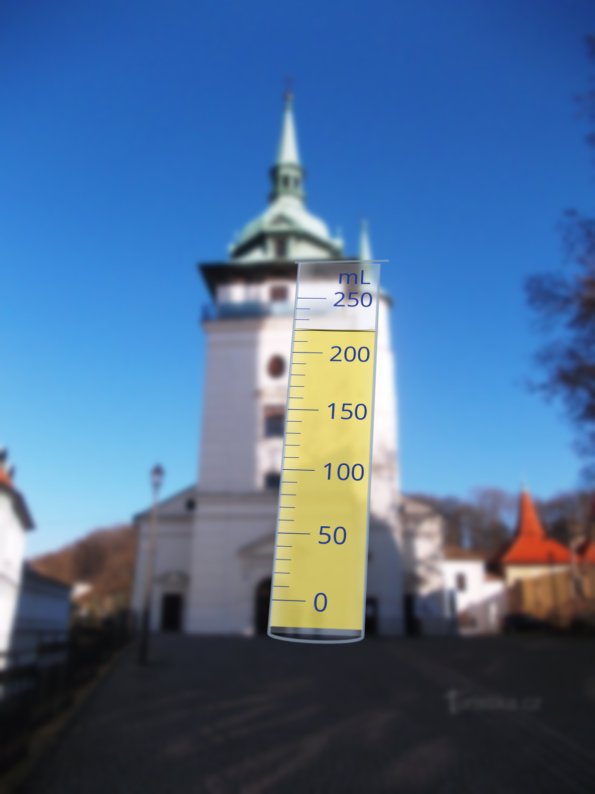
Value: 220 mL
